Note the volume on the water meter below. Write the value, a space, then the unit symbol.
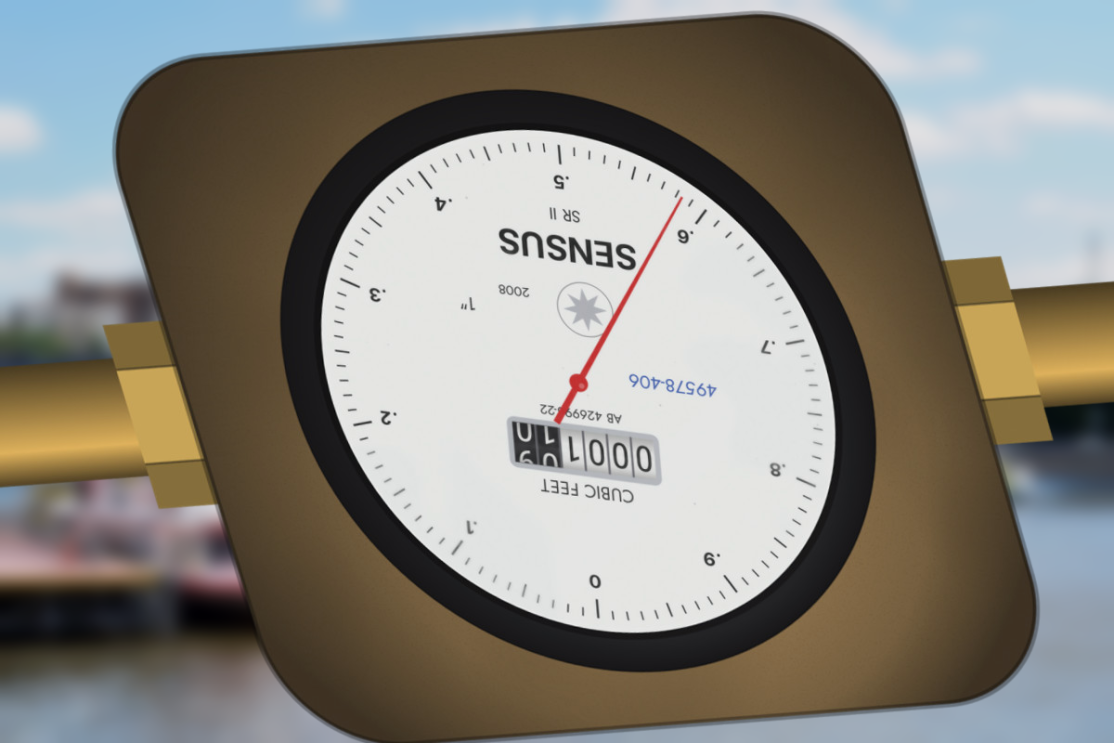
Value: 109.58 ft³
